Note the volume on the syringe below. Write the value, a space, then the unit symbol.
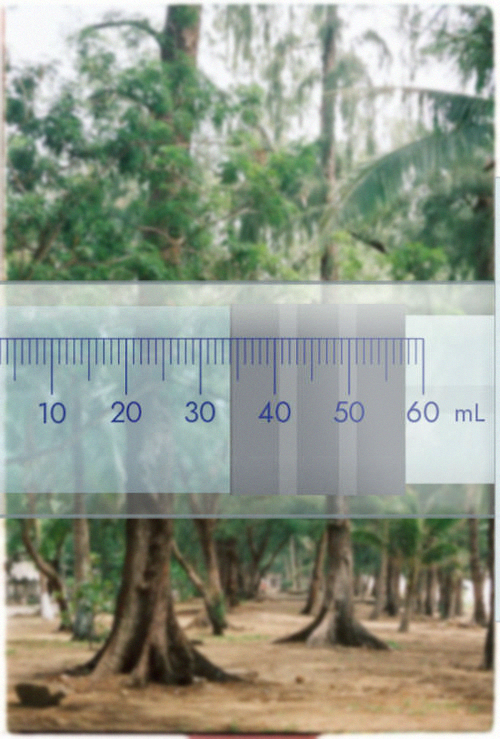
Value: 34 mL
